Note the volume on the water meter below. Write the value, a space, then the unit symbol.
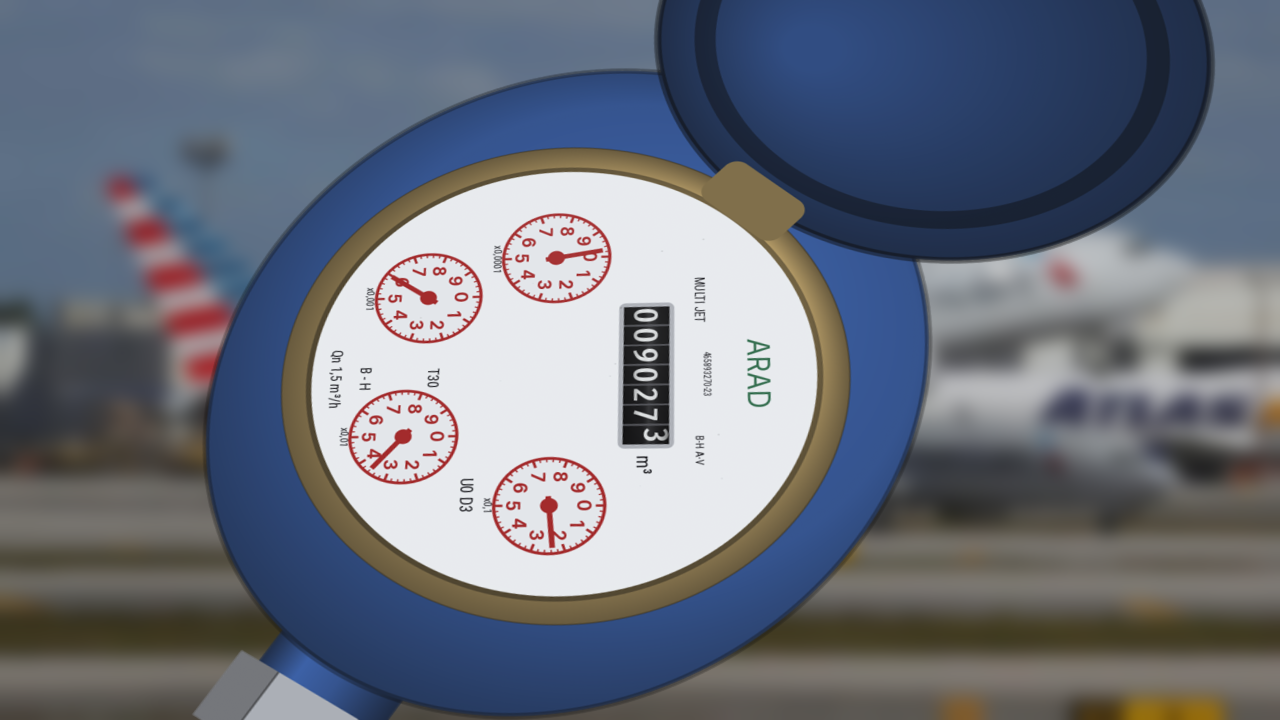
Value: 90273.2359 m³
